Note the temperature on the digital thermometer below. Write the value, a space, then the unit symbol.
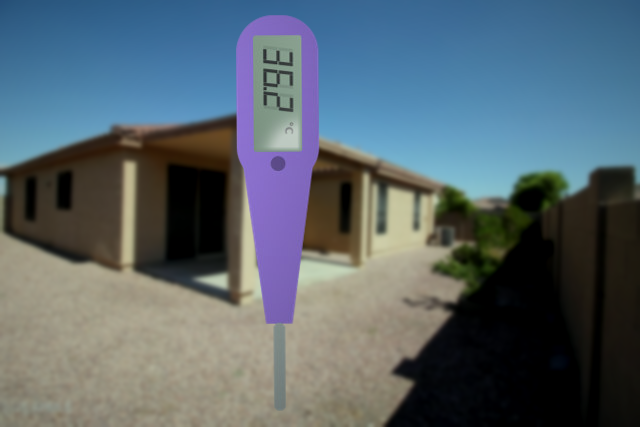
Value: 36.2 °C
